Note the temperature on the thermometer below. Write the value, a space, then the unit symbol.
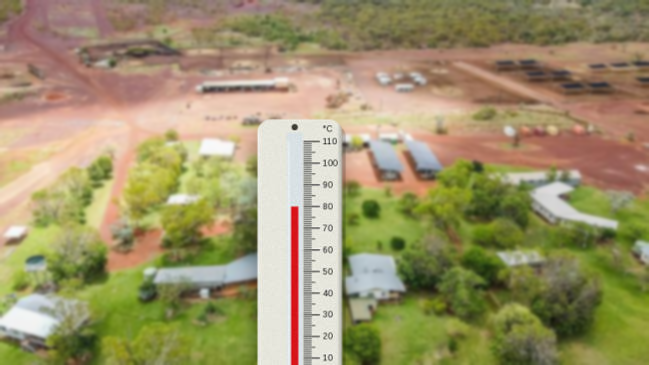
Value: 80 °C
